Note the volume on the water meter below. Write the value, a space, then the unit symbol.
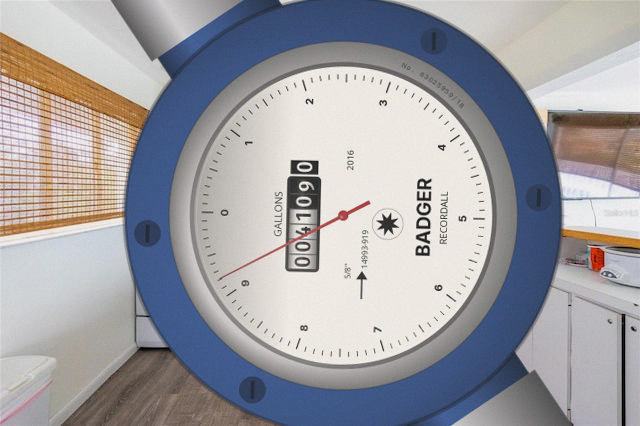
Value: 41089.2 gal
